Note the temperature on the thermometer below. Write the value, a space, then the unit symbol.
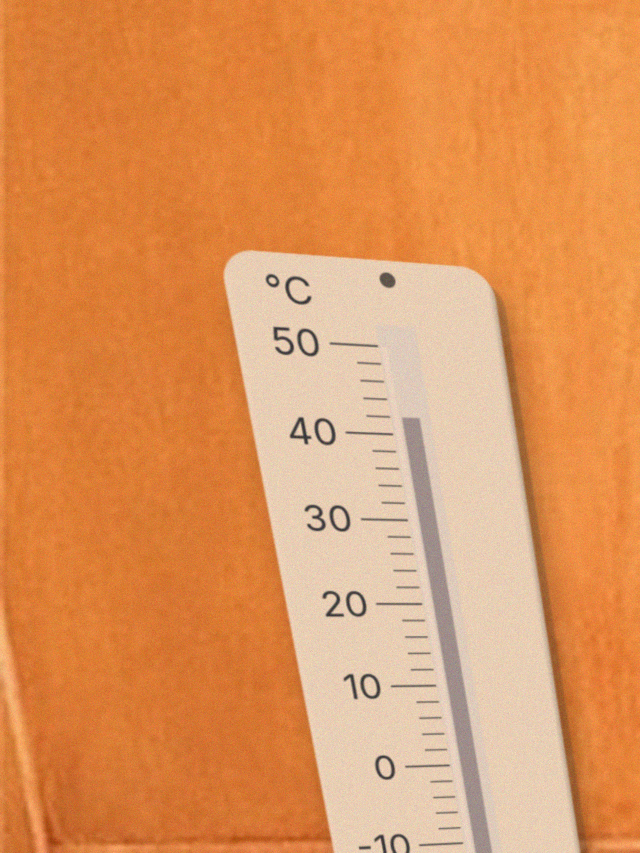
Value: 42 °C
